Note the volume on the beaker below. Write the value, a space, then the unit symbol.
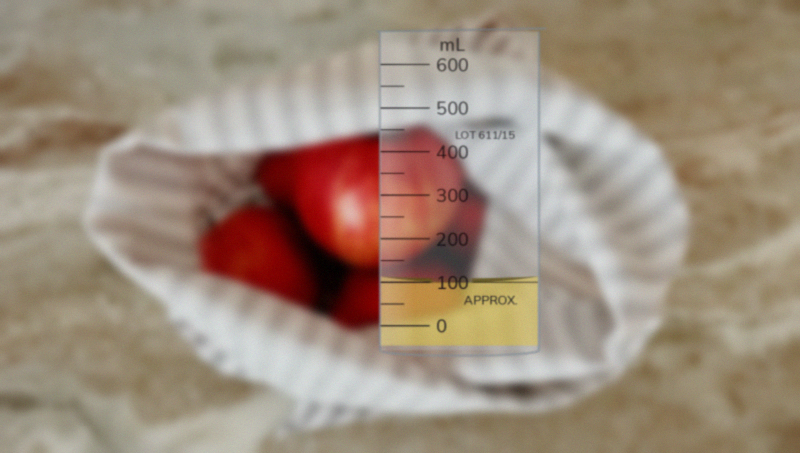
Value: 100 mL
